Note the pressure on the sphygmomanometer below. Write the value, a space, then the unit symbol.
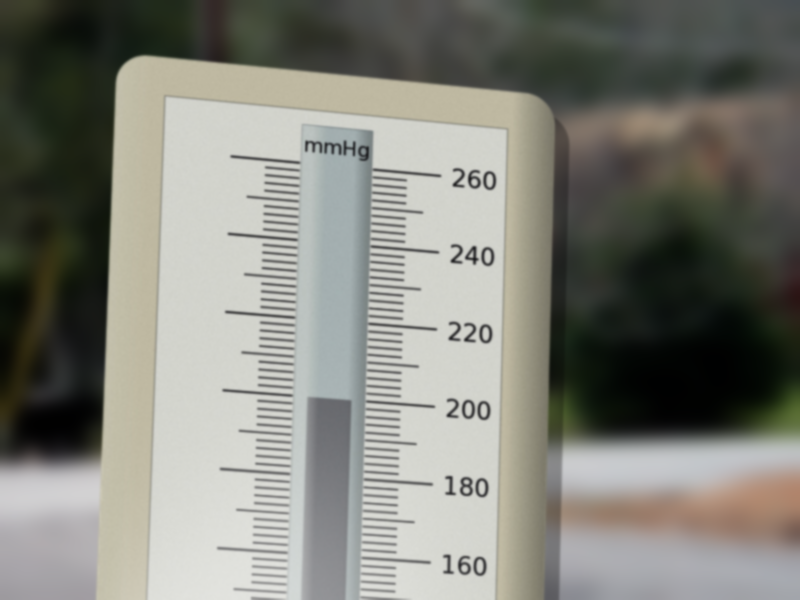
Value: 200 mmHg
